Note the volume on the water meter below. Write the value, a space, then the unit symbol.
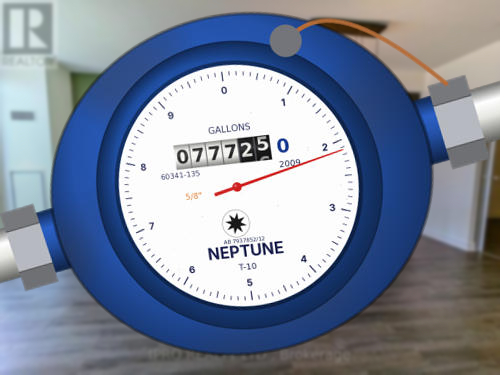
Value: 777252.1 gal
